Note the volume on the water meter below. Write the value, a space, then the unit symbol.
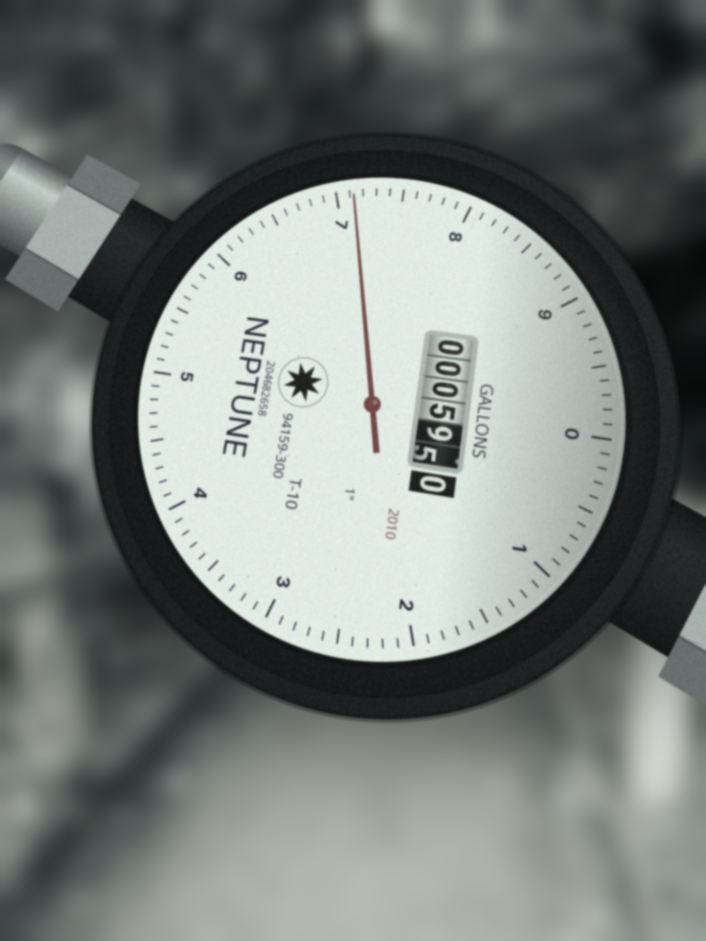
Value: 5947.1 gal
